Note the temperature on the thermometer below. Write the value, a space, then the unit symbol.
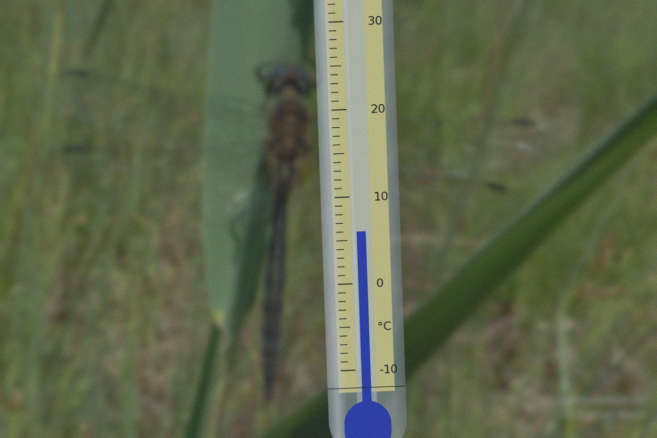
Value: 6 °C
